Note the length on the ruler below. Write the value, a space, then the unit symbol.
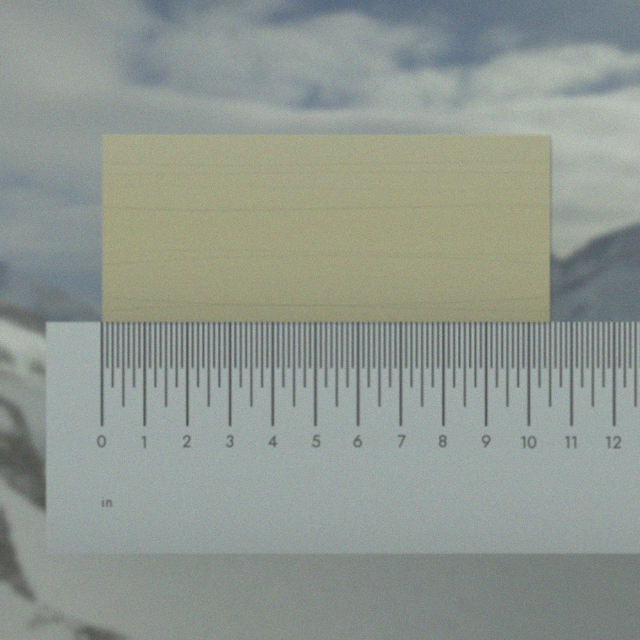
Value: 10.5 in
